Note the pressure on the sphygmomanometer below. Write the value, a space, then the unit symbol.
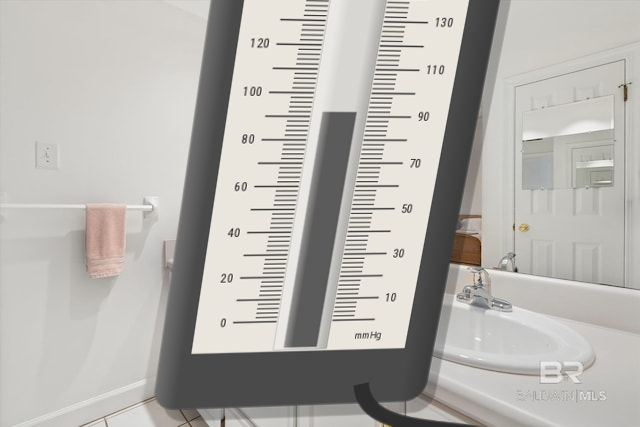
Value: 92 mmHg
